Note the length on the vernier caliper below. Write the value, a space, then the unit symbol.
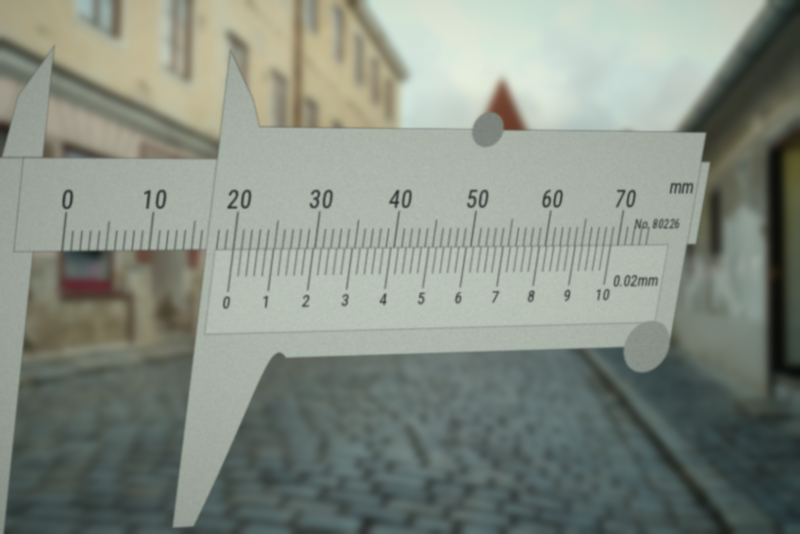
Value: 20.0 mm
